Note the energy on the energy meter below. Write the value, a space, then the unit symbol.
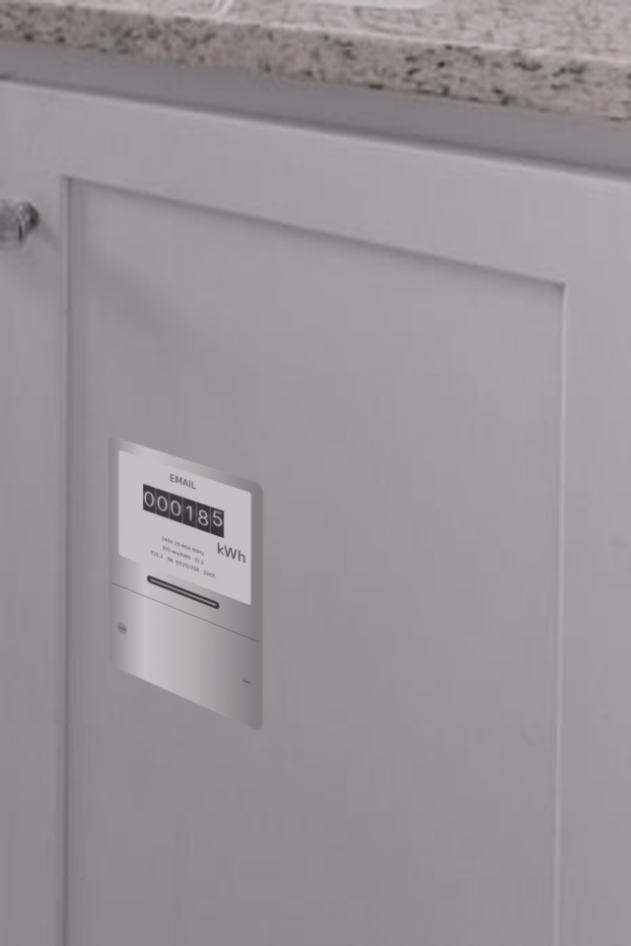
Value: 185 kWh
